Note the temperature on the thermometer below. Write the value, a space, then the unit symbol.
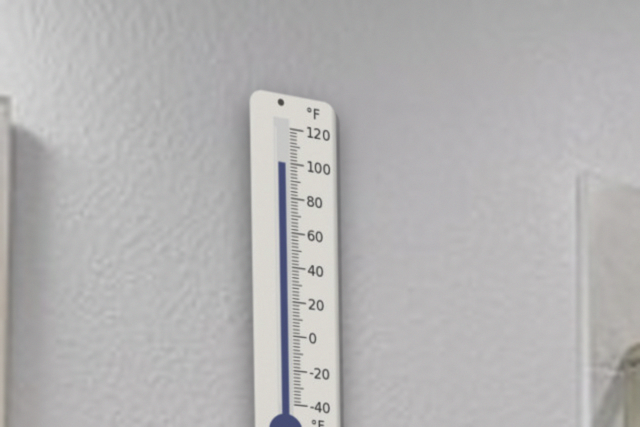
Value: 100 °F
